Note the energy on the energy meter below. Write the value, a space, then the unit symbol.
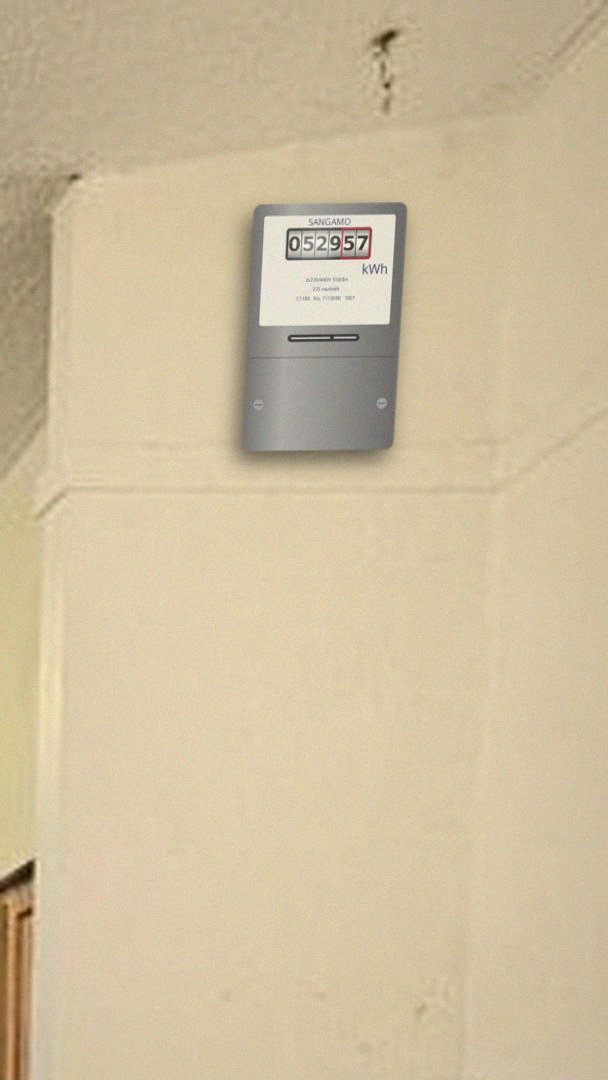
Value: 529.57 kWh
